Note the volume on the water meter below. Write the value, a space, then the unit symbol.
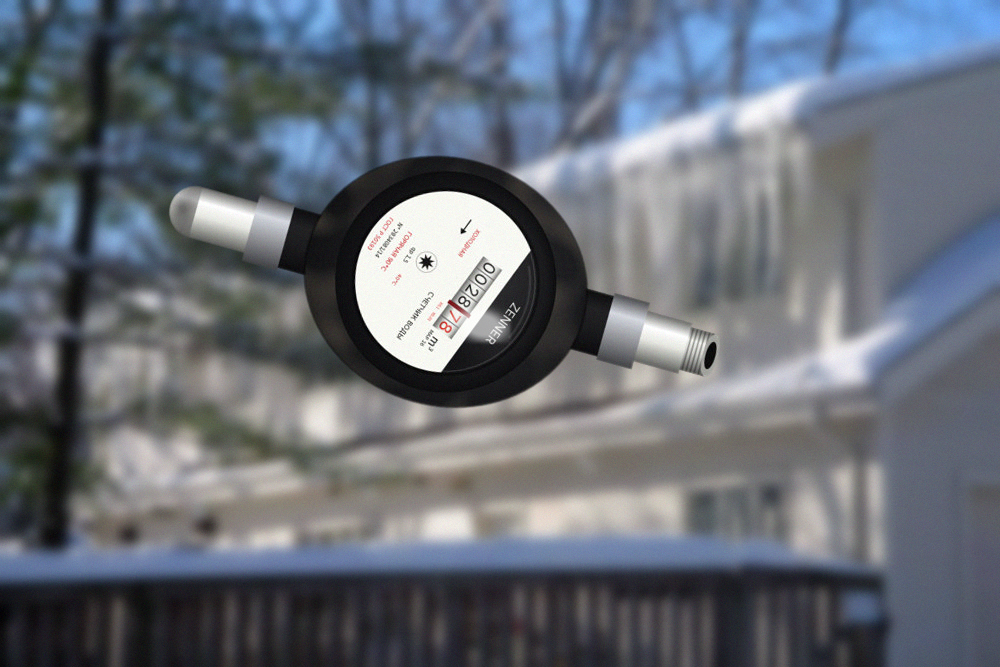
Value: 28.78 m³
